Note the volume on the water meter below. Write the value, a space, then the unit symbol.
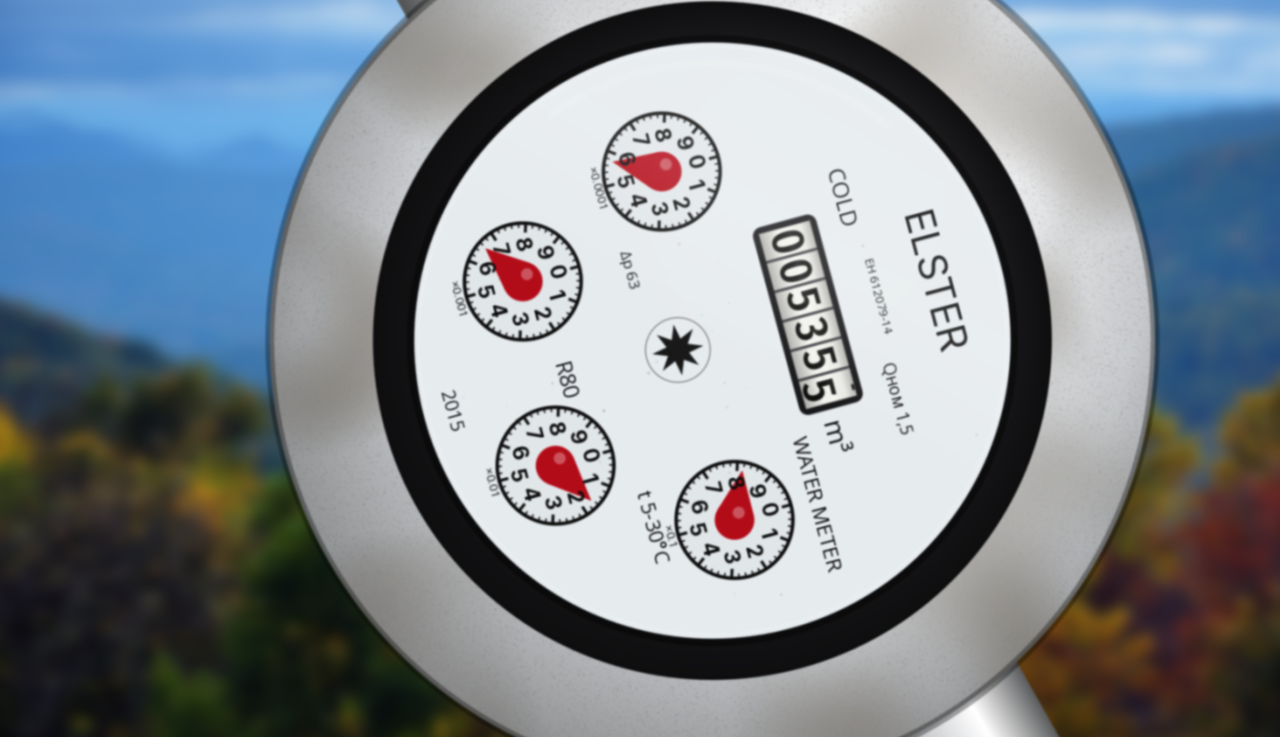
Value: 5354.8165 m³
